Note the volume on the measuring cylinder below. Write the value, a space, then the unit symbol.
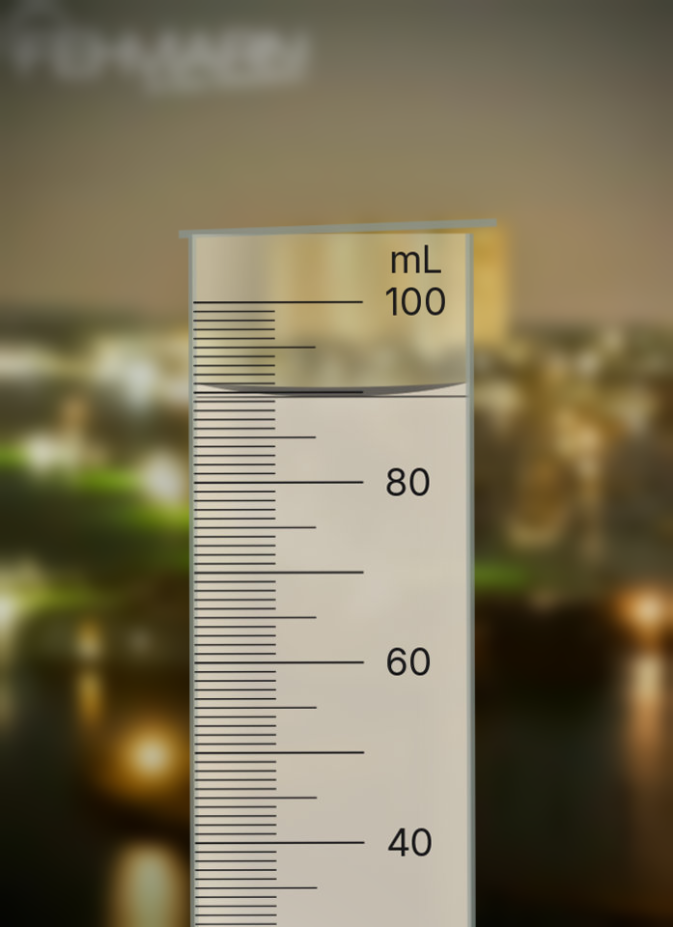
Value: 89.5 mL
